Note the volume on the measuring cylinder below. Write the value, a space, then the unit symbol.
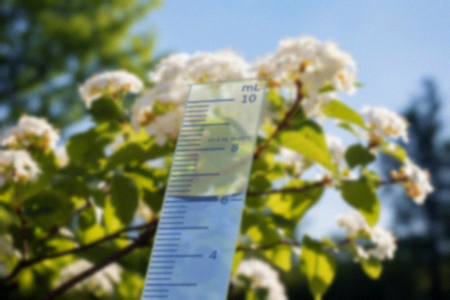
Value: 6 mL
